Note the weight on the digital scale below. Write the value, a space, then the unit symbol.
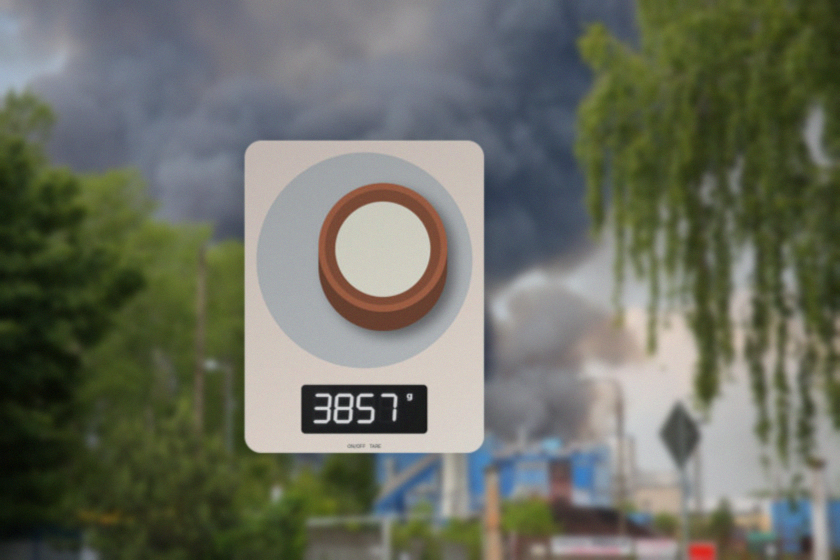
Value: 3857 g
